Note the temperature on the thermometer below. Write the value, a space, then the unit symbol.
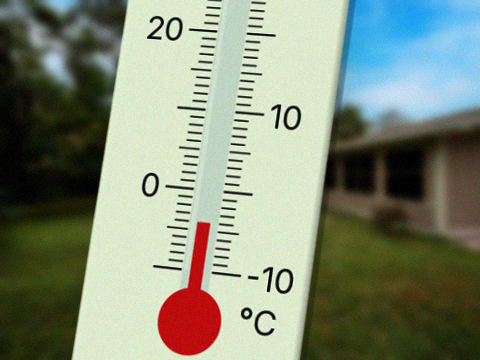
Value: -4 °C
